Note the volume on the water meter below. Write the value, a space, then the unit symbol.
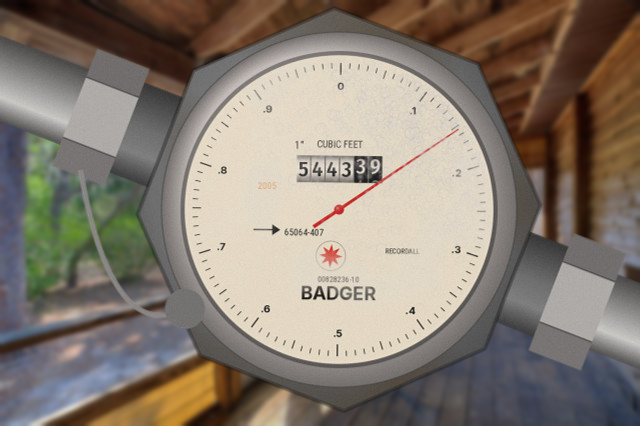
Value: 544339.15 ft³
